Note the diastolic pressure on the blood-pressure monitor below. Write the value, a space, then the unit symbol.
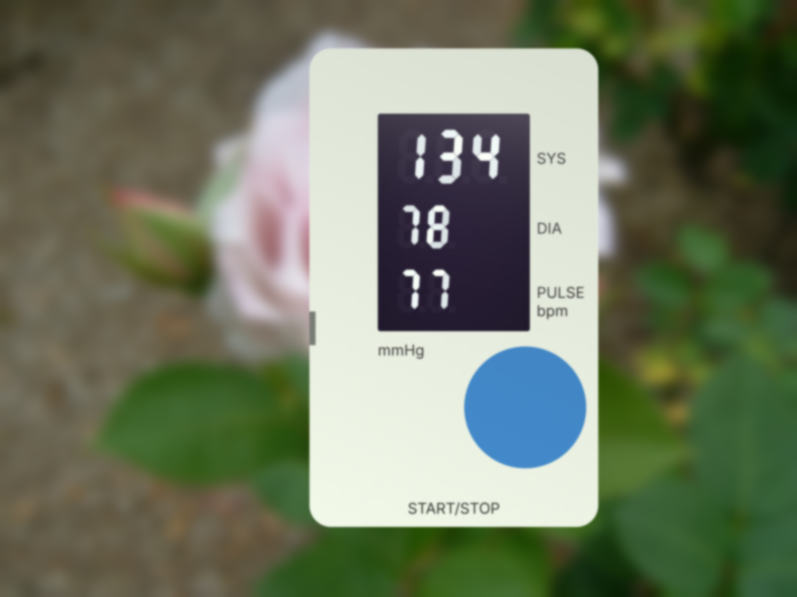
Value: 78 mmHg
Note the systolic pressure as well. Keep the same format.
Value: 134 mmHg
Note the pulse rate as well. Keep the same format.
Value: 77 bpm
